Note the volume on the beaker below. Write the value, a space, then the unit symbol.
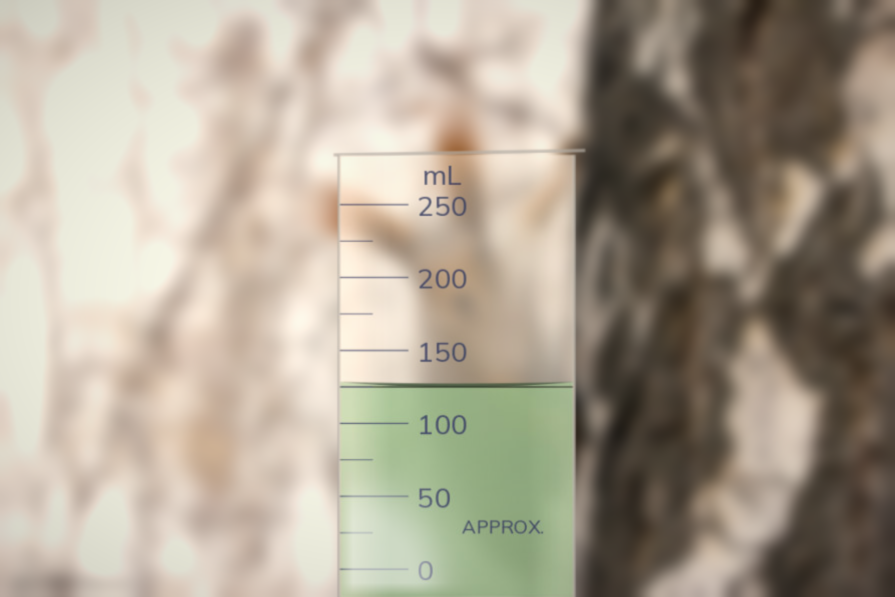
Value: 125 mL
